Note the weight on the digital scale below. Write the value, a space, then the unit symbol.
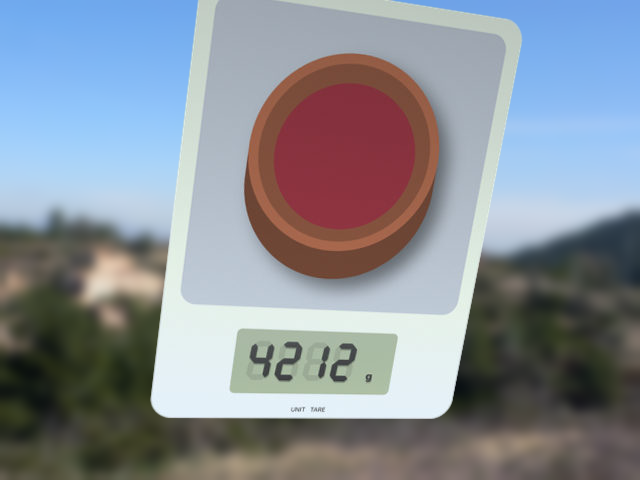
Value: 4212 g
